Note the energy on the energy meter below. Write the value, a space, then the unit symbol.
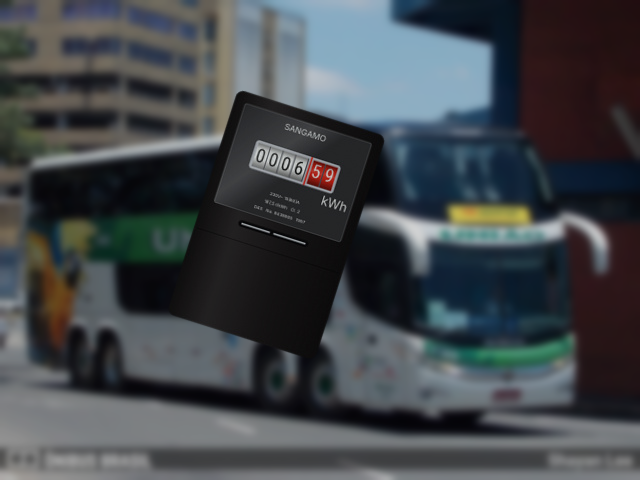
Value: 6.59 kWh
